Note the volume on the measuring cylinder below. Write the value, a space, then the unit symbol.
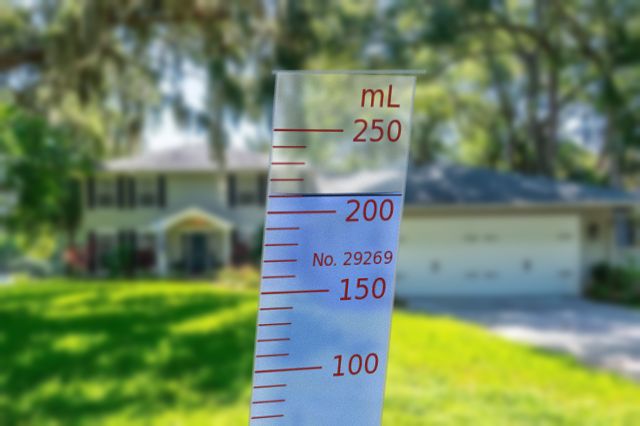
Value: 210 mL
